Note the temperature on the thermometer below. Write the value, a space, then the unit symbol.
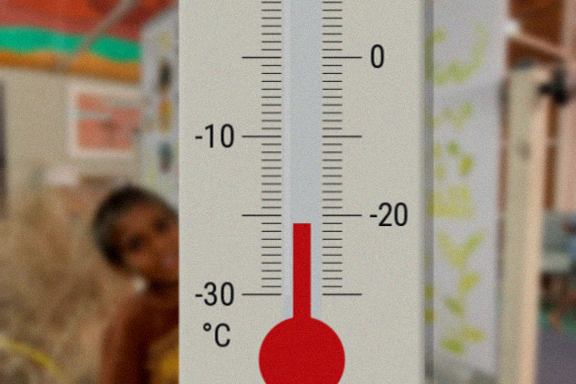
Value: -21 °C
